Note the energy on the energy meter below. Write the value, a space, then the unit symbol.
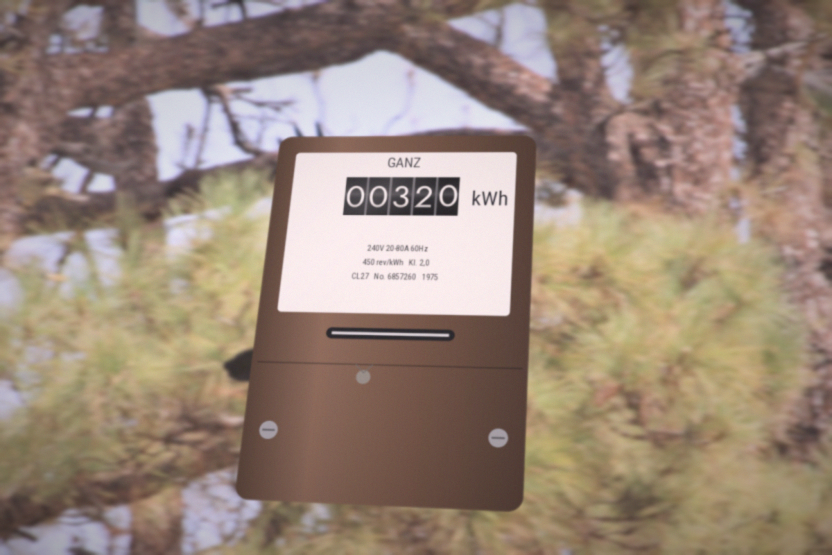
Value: 320 kWh
